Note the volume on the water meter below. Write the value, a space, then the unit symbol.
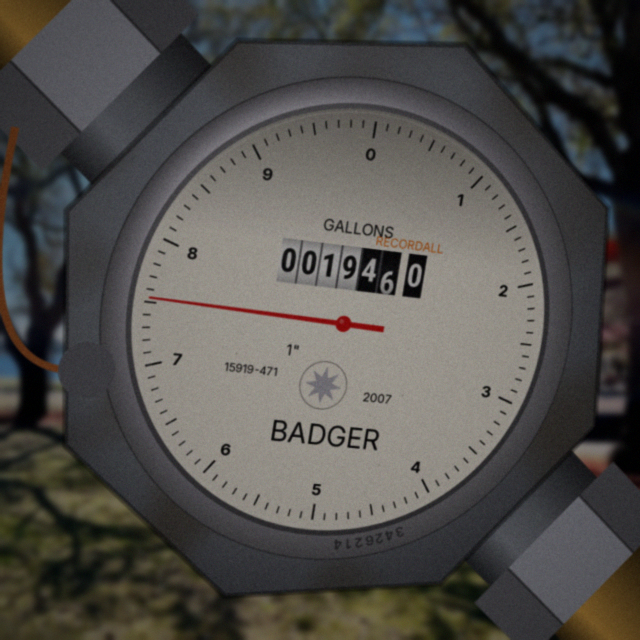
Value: 19457.5 gal
